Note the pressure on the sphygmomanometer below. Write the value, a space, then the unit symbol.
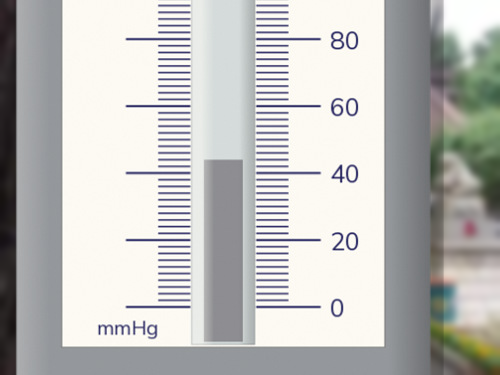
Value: 44 mmHg
